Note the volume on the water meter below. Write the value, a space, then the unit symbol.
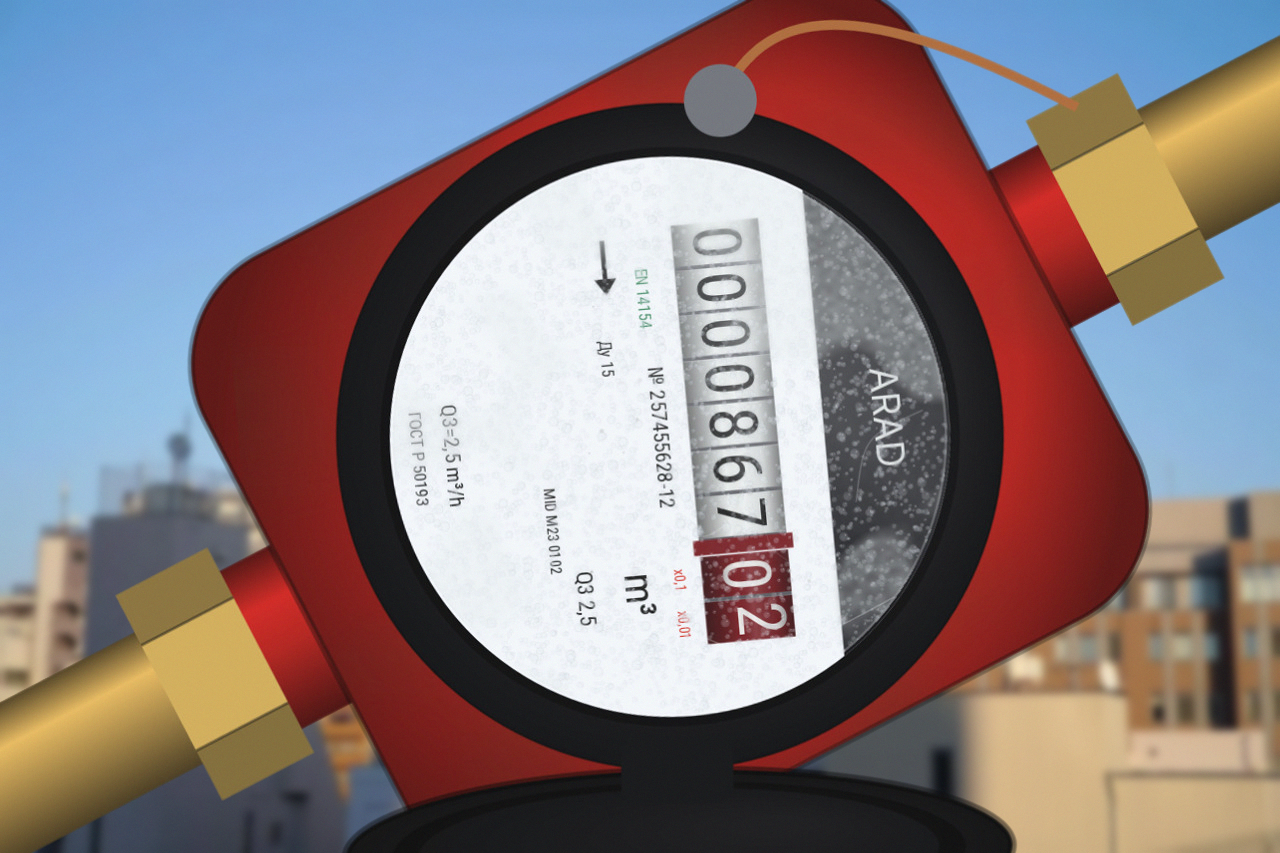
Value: 867.02 m³
